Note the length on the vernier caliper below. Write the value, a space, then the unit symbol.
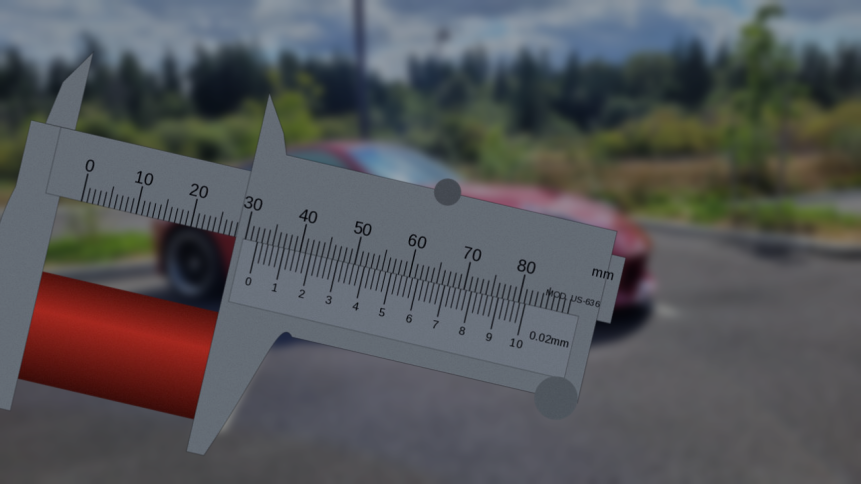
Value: 32.2 mm
